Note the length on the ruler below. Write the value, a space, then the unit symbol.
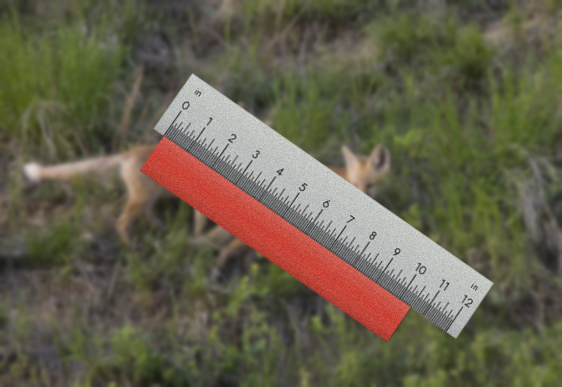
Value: 10.5 in
